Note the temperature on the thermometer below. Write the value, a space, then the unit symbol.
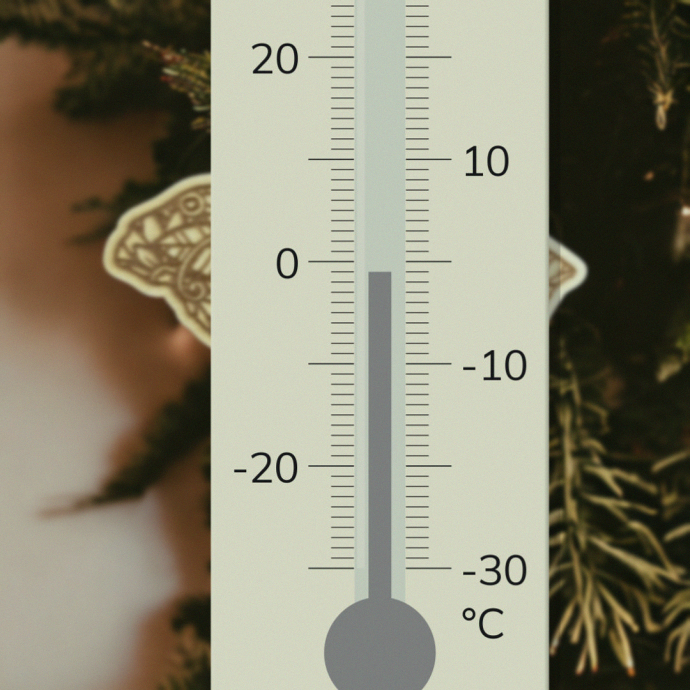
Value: -1 °C
